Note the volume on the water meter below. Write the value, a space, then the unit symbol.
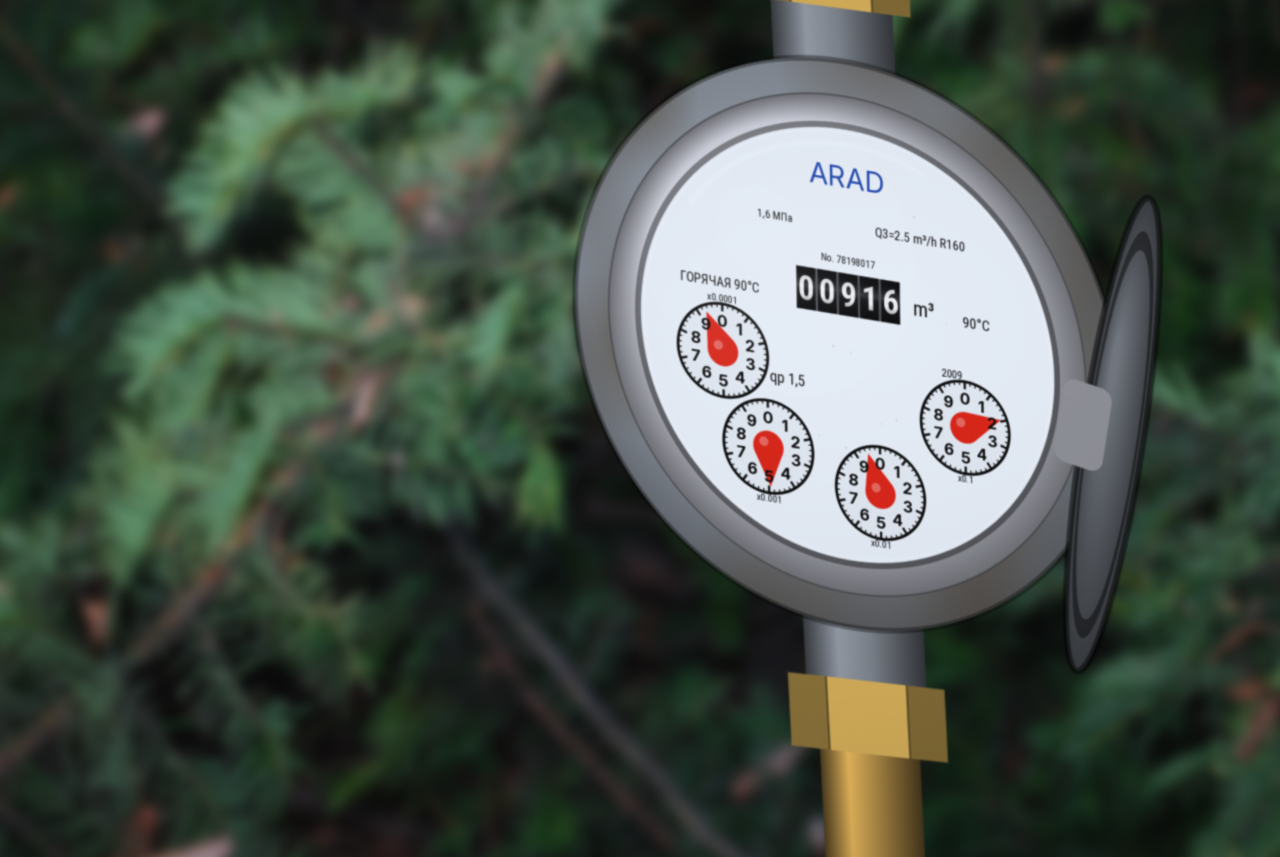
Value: 916.1949 m³
